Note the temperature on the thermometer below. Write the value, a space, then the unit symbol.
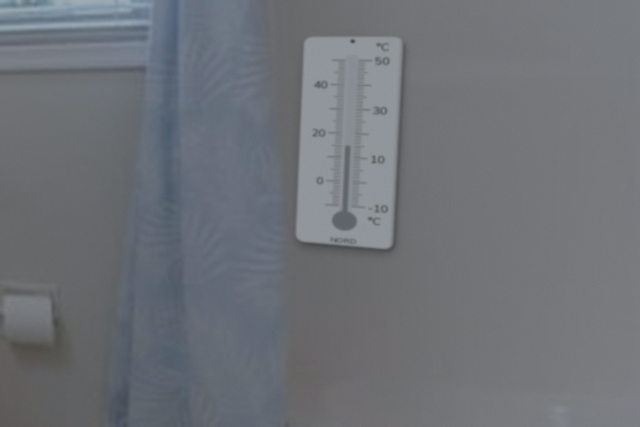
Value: 15 °C
